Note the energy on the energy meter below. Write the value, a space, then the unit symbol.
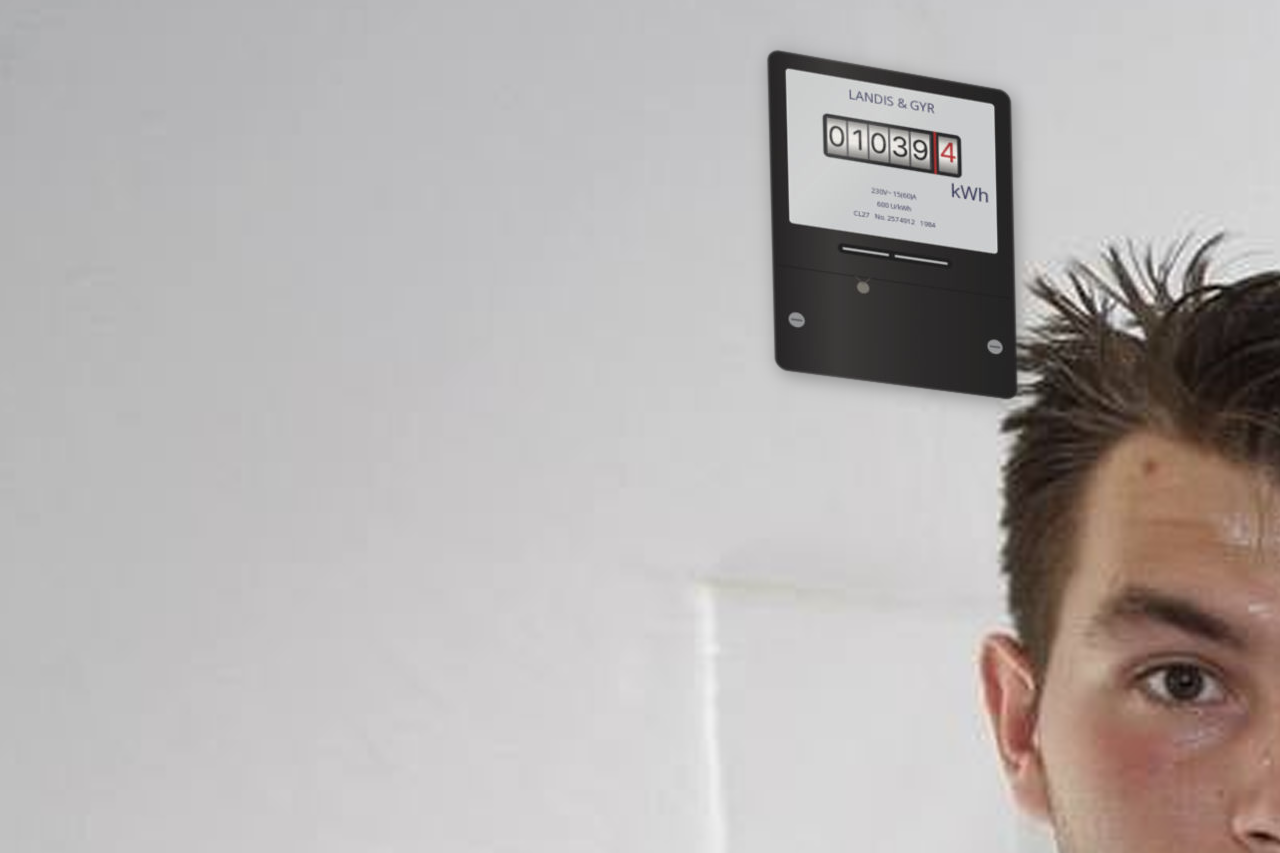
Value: 1039.4 kWh
